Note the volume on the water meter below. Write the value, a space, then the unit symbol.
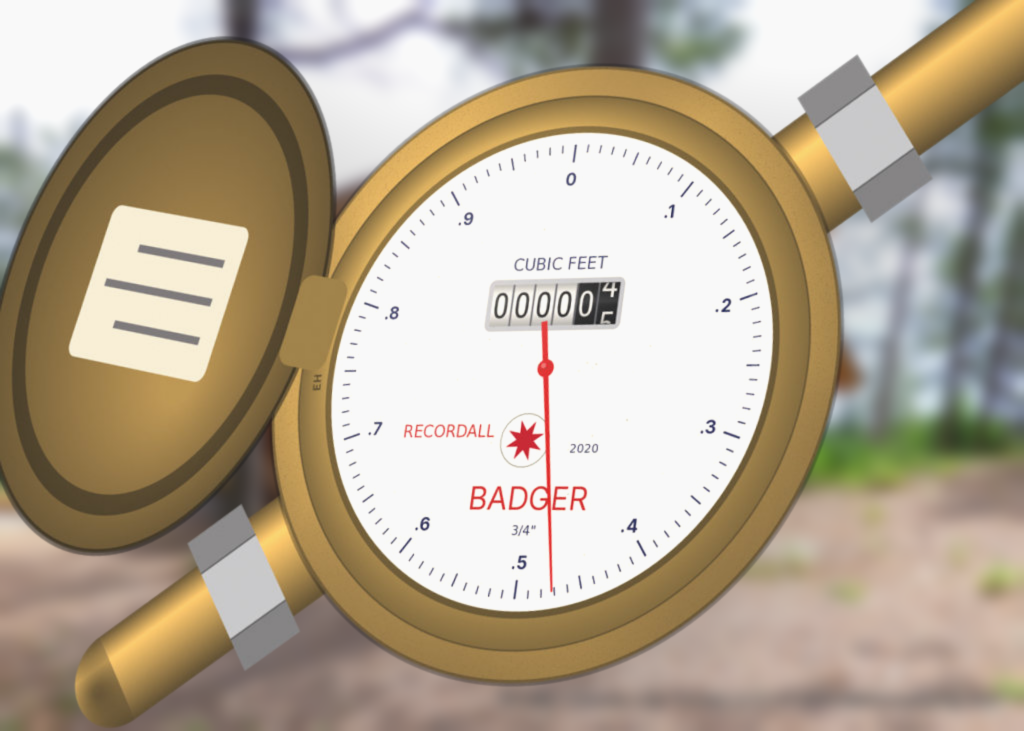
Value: 4.47 ft³
